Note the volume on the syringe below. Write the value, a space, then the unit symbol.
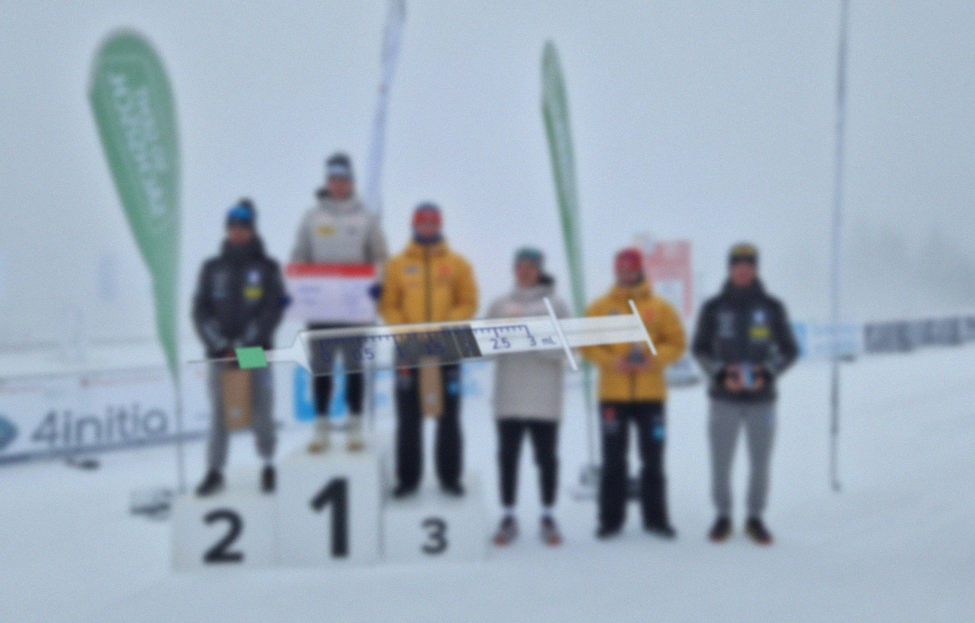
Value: 1.7 mL
